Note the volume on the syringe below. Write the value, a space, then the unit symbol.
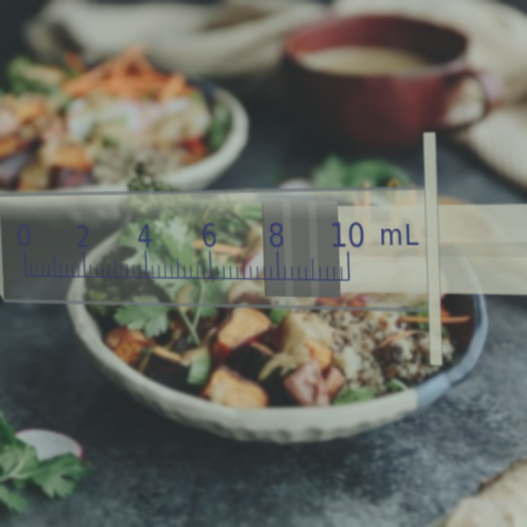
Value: 7.6 mL
